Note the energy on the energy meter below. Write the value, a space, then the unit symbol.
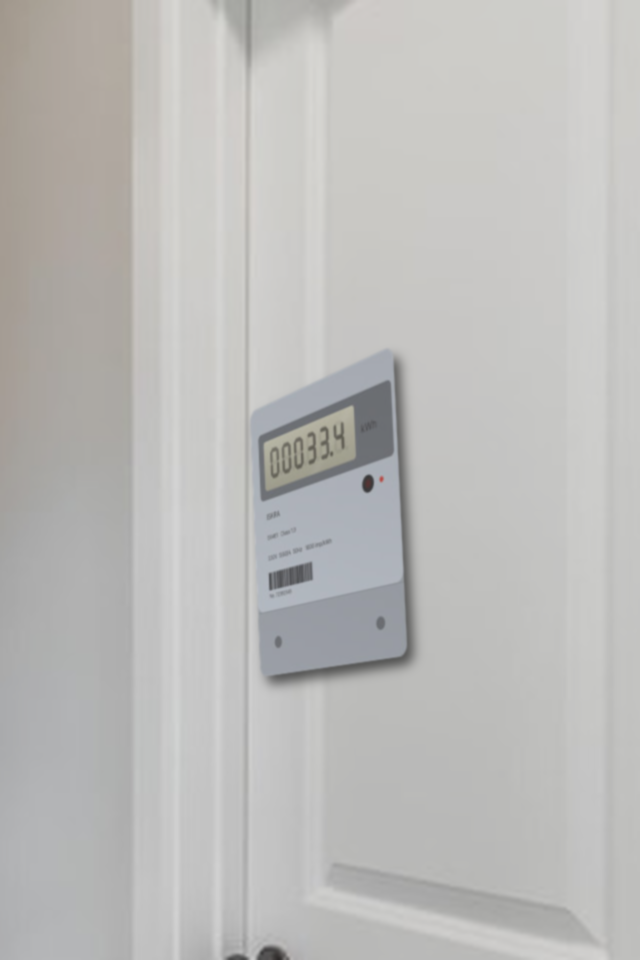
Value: 33.4 kWh
